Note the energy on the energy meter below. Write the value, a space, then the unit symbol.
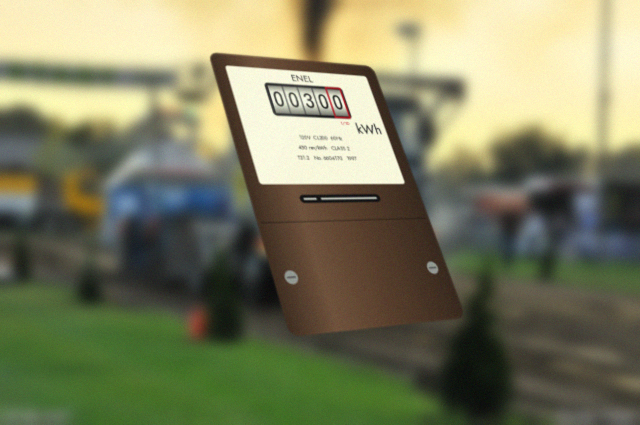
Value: 30.0 kWh
